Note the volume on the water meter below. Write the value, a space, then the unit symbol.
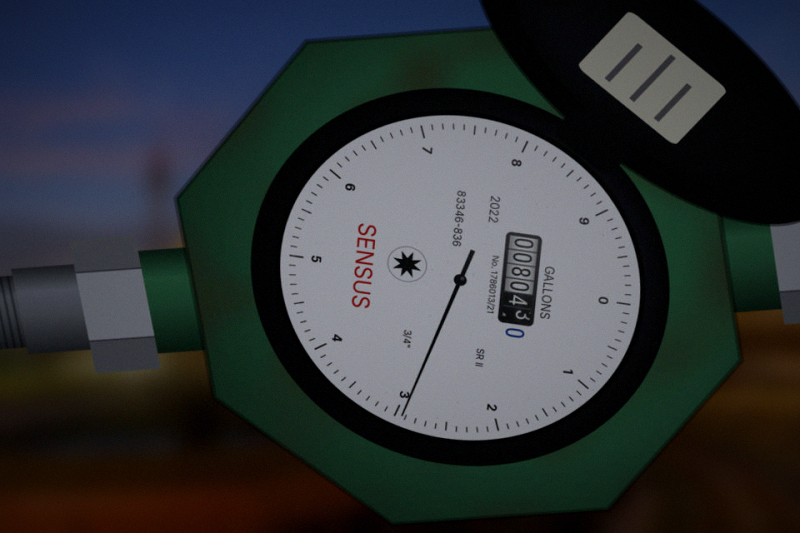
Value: 80432.9 gal
